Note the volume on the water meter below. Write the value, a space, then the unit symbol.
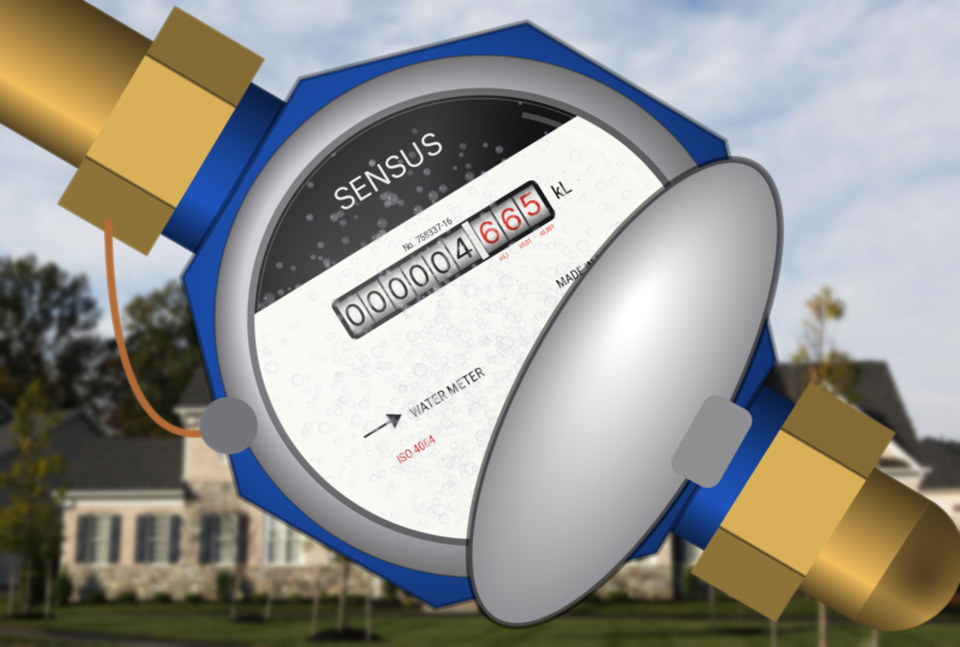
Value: 4.665 kL
